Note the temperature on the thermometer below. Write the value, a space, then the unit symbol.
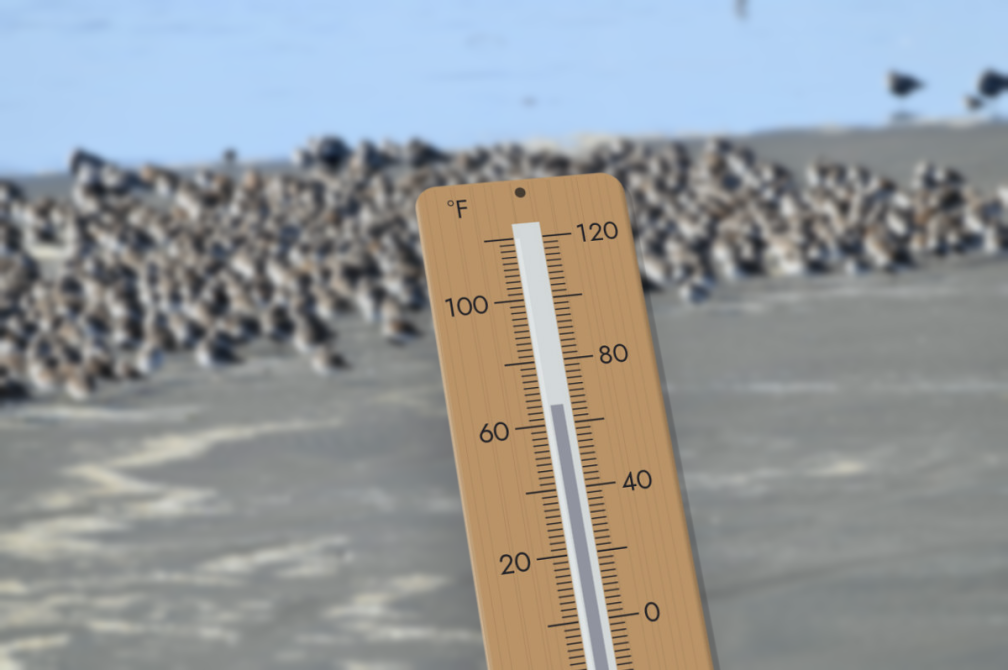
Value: 66 °F
